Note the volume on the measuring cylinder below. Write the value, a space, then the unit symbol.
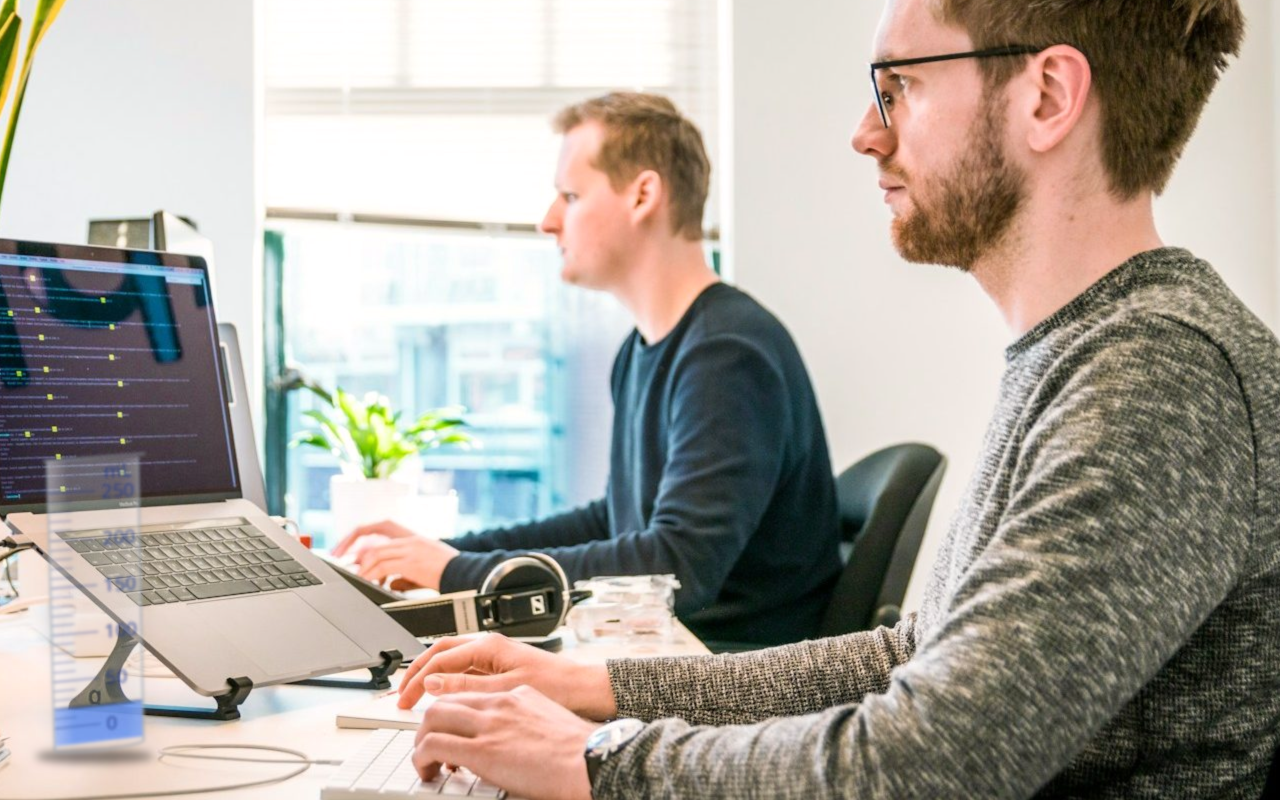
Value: 20 mL
